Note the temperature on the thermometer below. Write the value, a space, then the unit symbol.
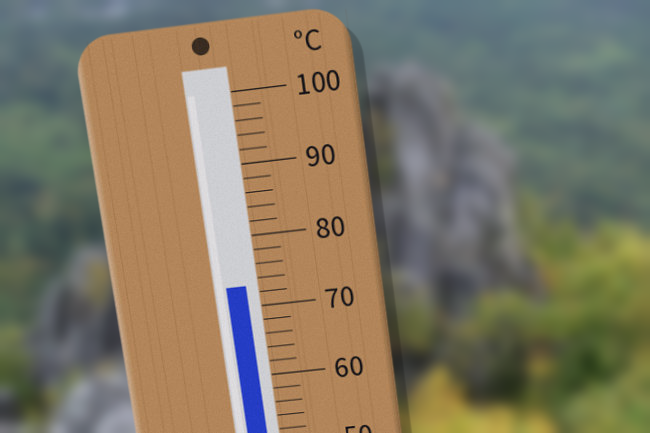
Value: 73 °C
